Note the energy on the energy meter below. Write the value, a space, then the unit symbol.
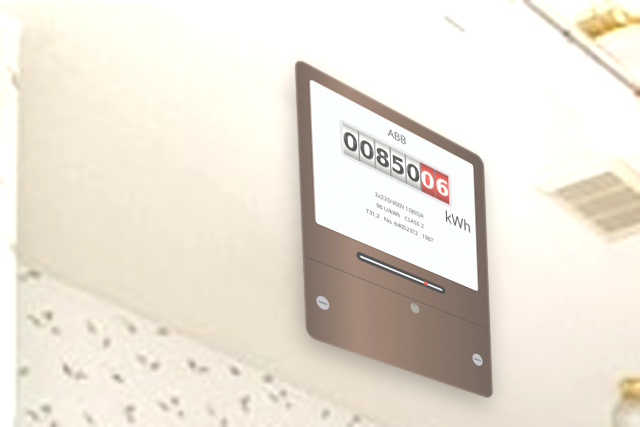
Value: 850.06 kWh
